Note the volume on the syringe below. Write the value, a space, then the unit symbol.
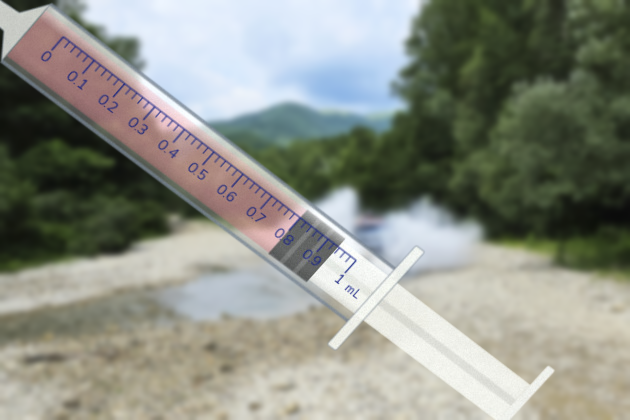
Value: 0.8 mL
